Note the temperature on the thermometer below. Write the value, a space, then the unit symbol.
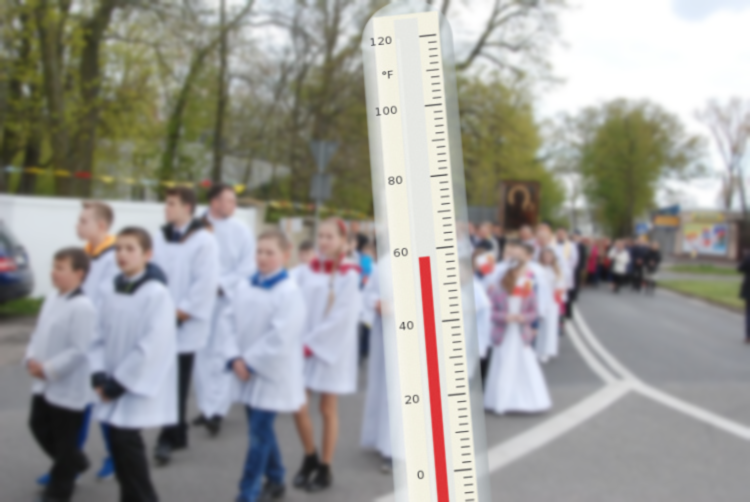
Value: 58 °F
